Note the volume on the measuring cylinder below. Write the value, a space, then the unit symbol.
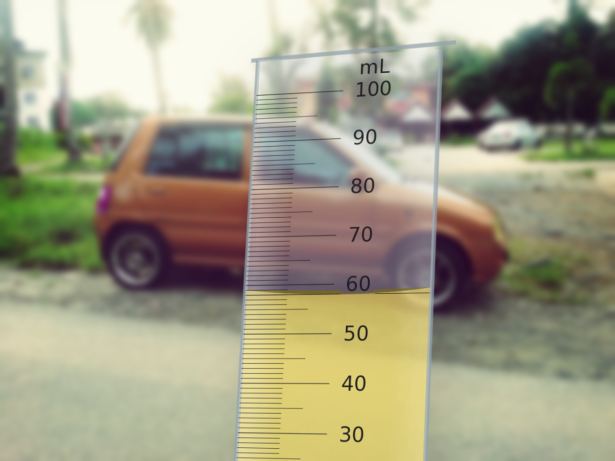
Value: 58 mL
